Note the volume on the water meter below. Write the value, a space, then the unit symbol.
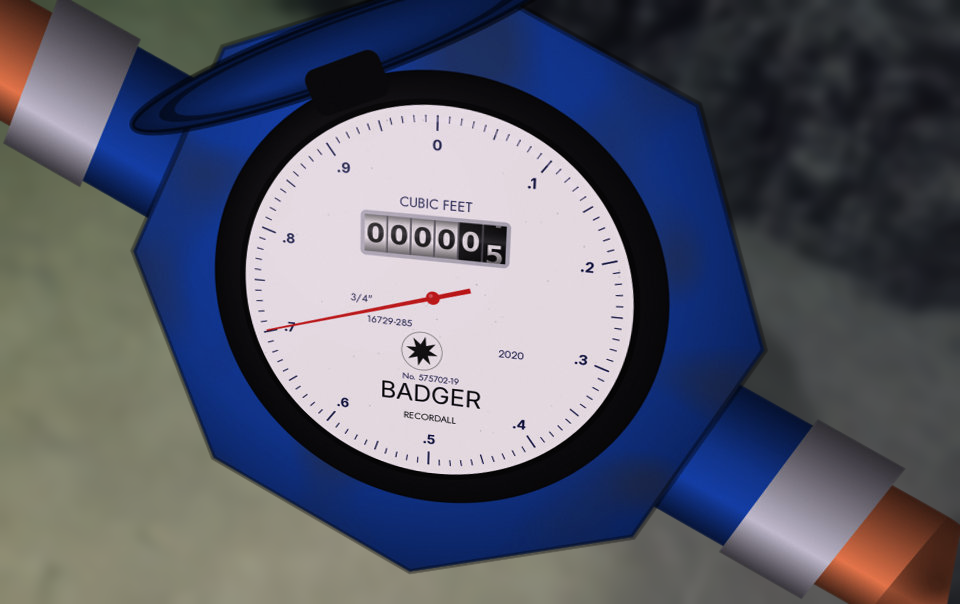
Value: 4.70 ft³
